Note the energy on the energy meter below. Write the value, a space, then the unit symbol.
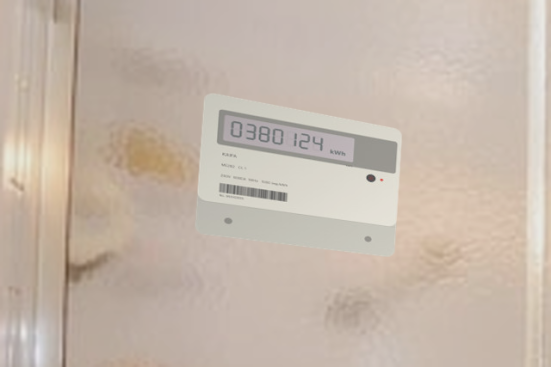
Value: 380124 kWh
